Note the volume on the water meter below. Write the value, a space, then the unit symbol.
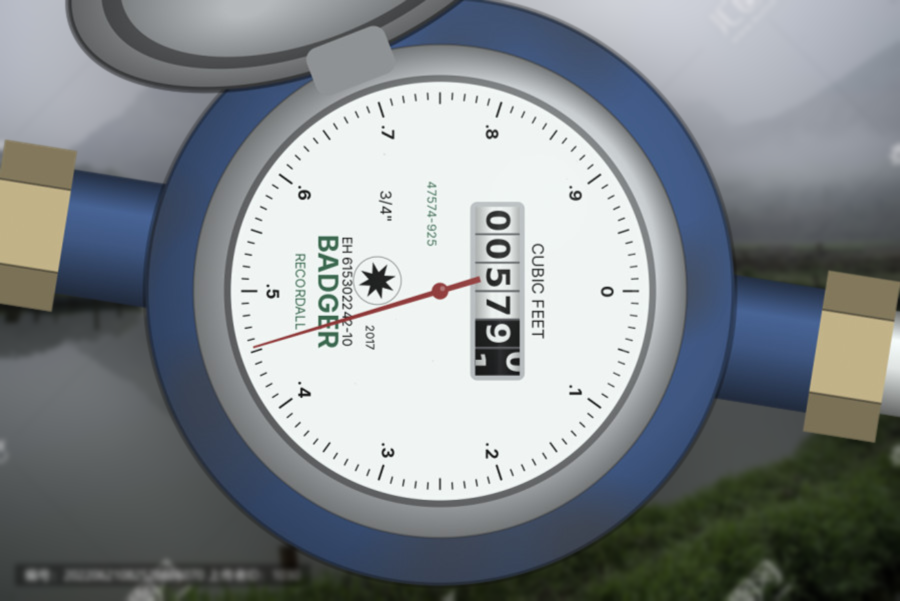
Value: 5790.45 ft³
